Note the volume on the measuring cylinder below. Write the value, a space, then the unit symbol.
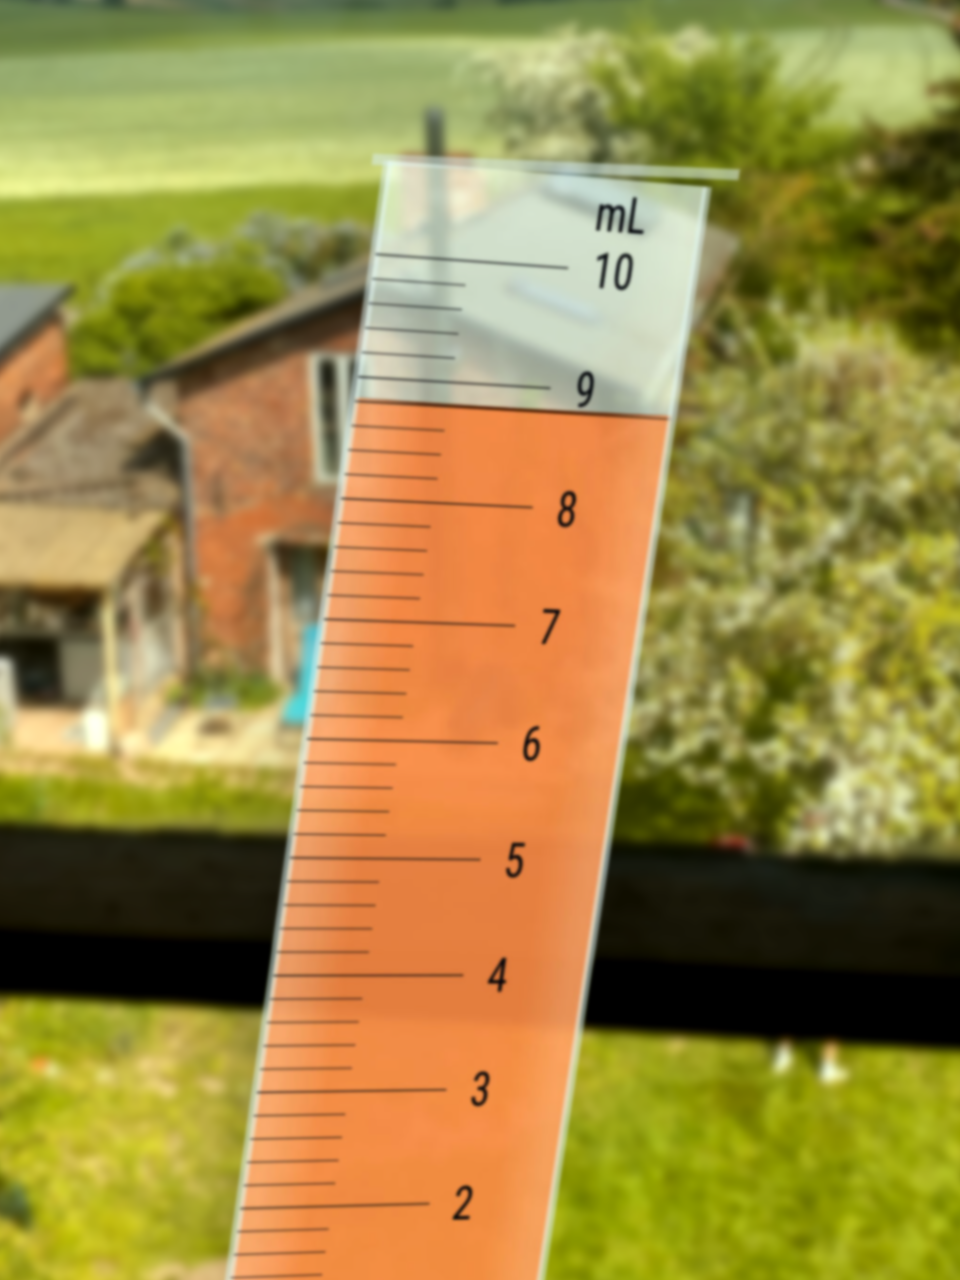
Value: 8.8 mL
